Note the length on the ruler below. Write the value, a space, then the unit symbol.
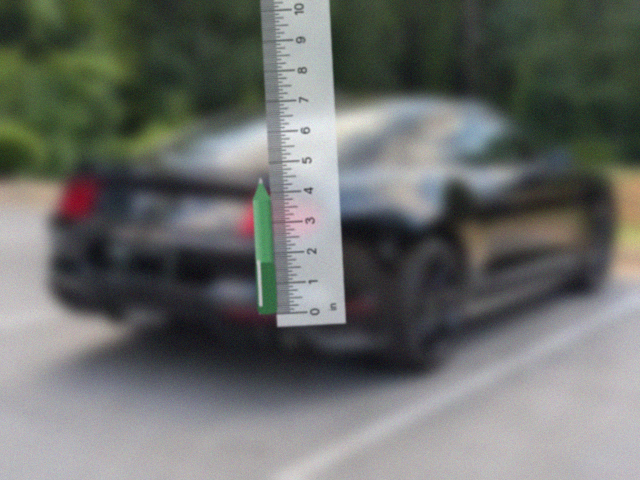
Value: 4.5 in
